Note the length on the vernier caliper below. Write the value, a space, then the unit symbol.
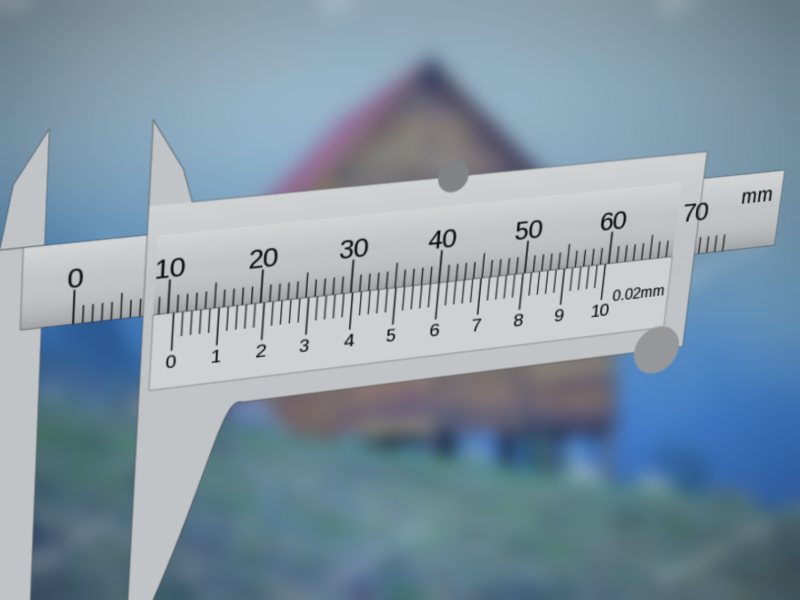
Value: 10.6 mm
